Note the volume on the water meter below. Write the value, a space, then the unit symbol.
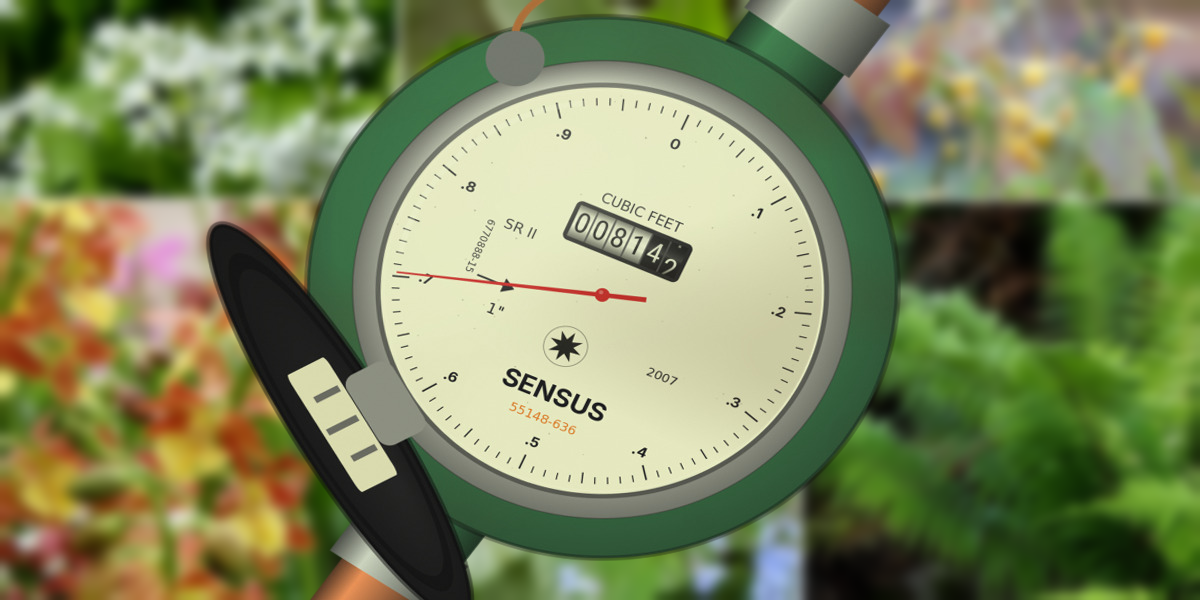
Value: 8141.70 ft³
